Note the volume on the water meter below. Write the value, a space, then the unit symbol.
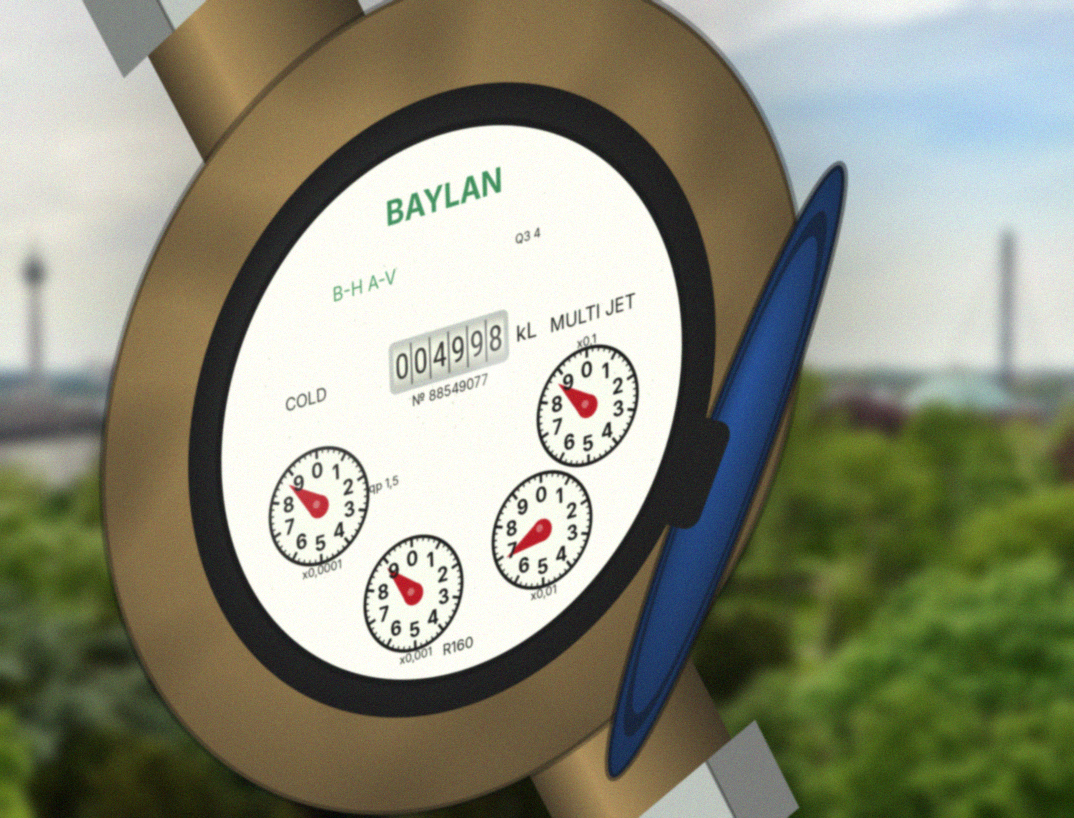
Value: 4998.8688 kL
